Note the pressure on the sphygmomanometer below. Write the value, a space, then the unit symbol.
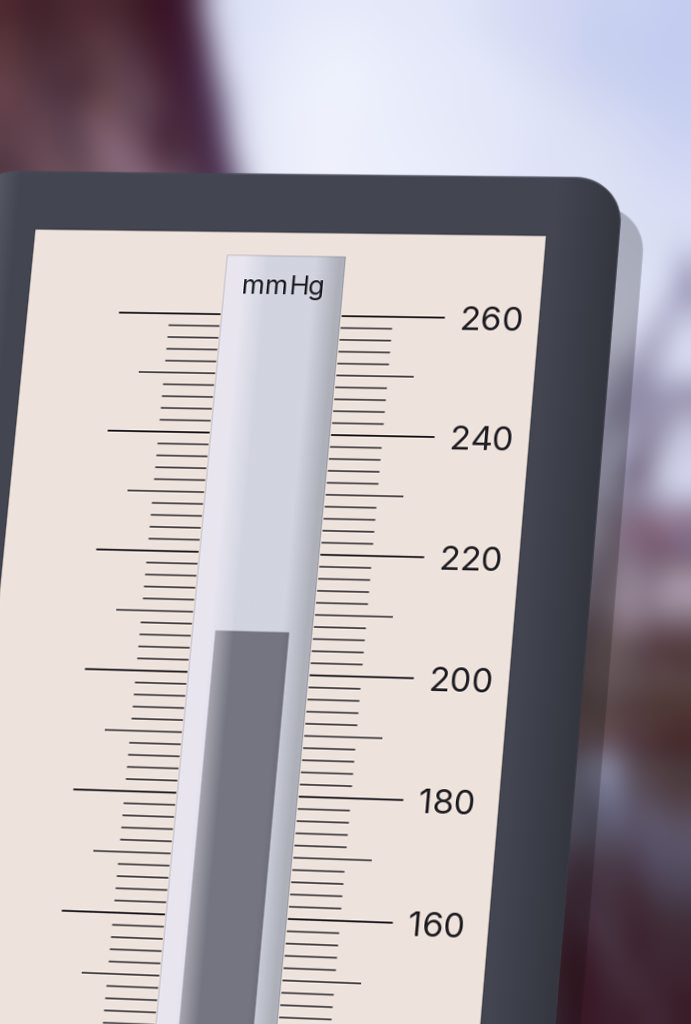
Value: 207 mmHg
